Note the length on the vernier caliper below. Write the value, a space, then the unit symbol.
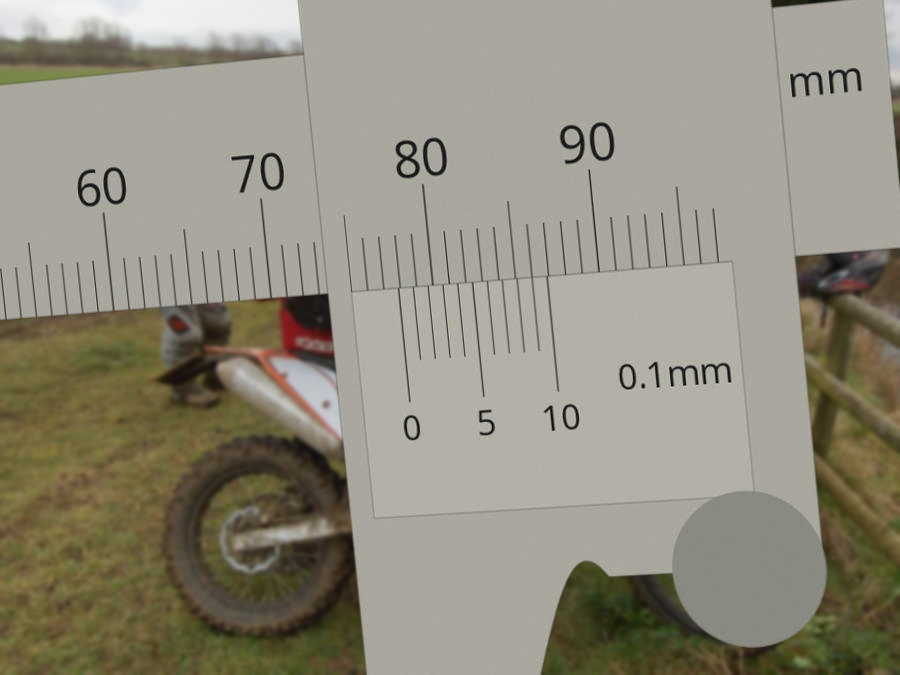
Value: 77.9 mm
